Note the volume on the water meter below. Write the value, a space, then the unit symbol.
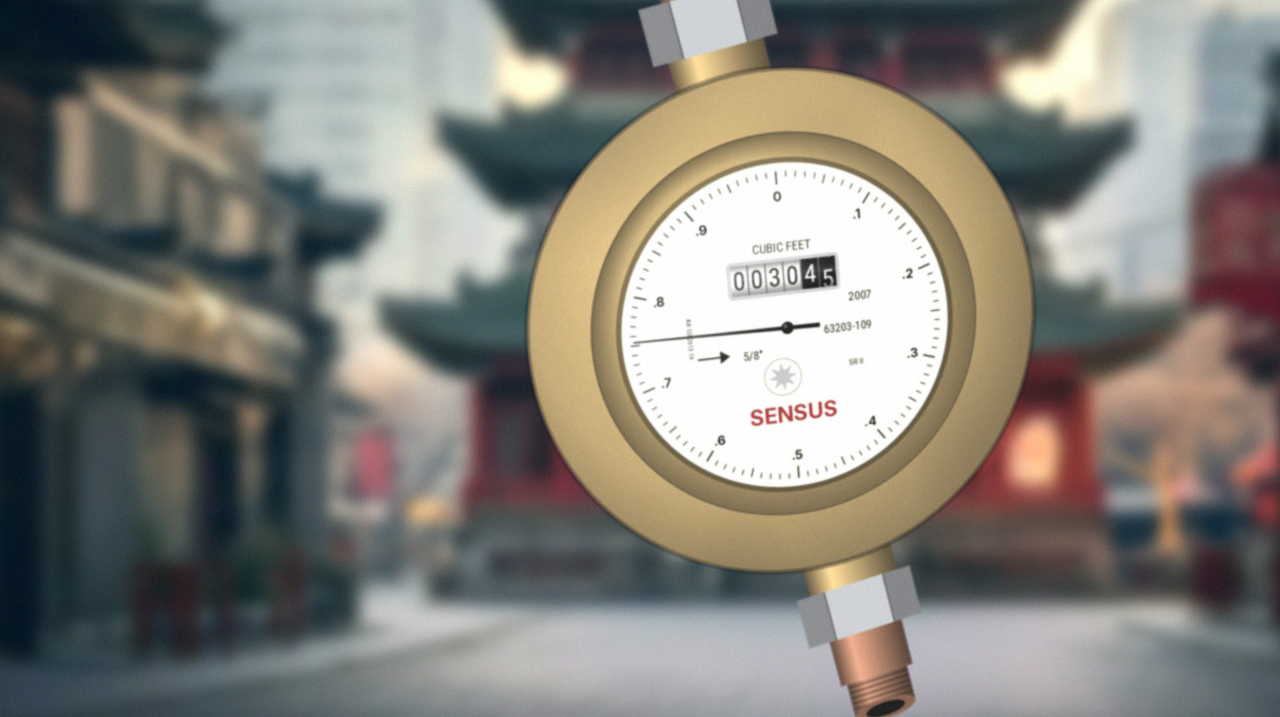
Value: 3044.75 ft³
